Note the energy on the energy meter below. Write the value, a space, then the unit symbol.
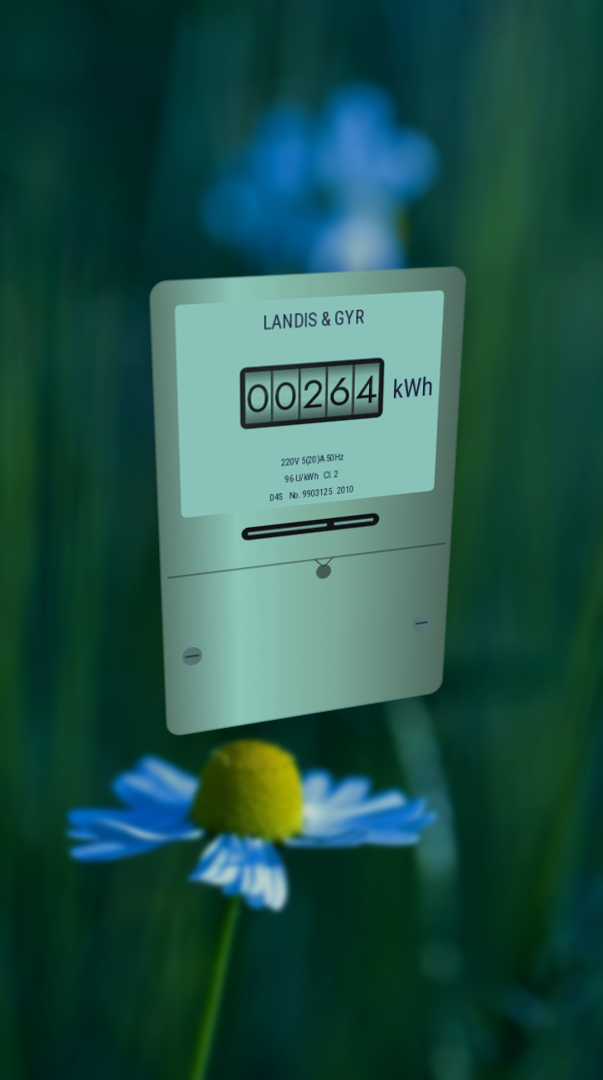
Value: 264 kWh
